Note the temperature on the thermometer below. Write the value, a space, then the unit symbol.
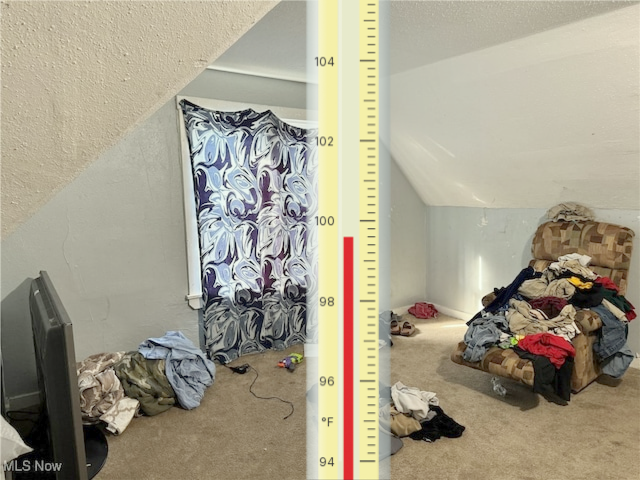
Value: 99.6 °F
